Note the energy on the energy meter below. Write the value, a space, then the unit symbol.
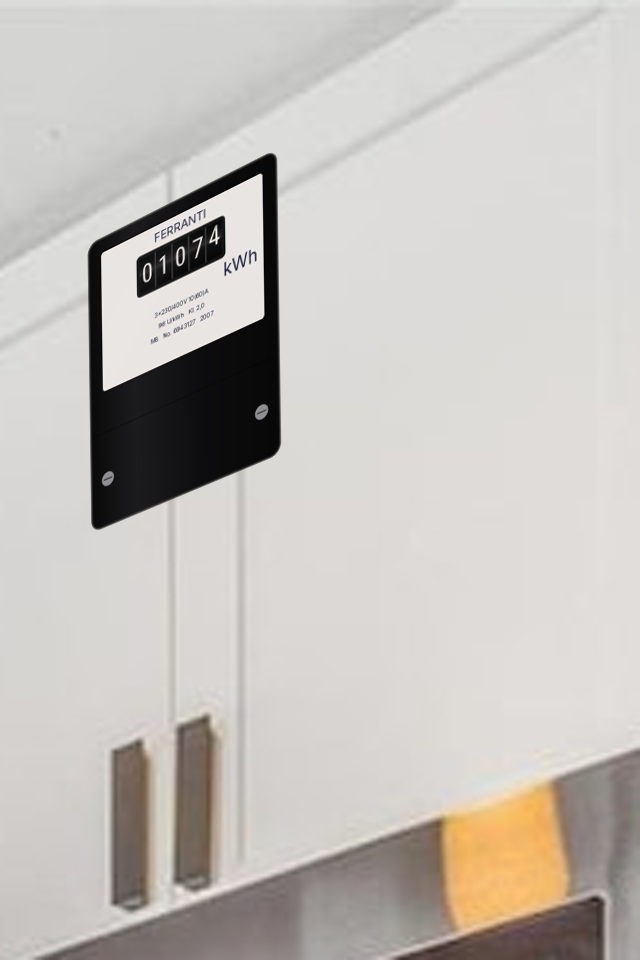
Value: 1074 kWh
